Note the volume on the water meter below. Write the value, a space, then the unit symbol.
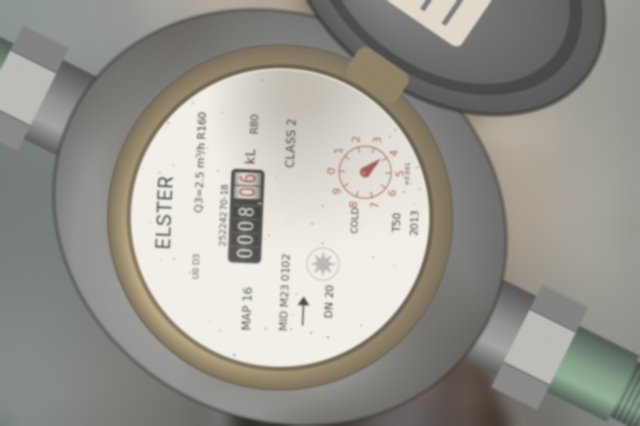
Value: 8.063 kL
